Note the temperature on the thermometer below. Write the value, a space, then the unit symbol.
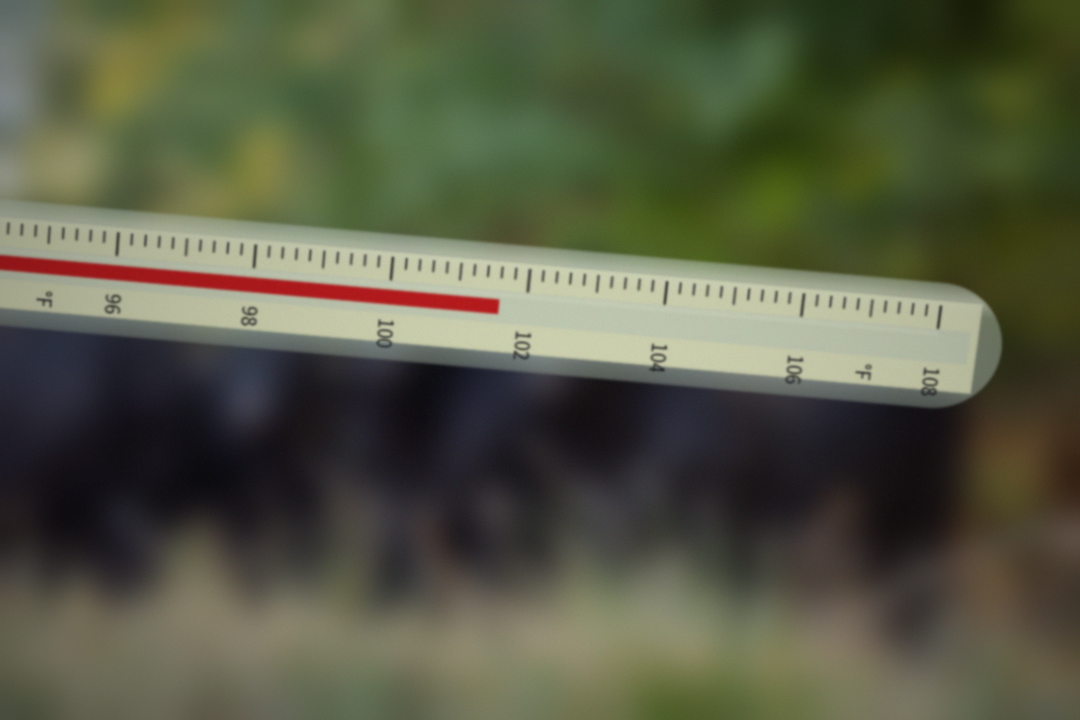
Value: 101.6 °F
